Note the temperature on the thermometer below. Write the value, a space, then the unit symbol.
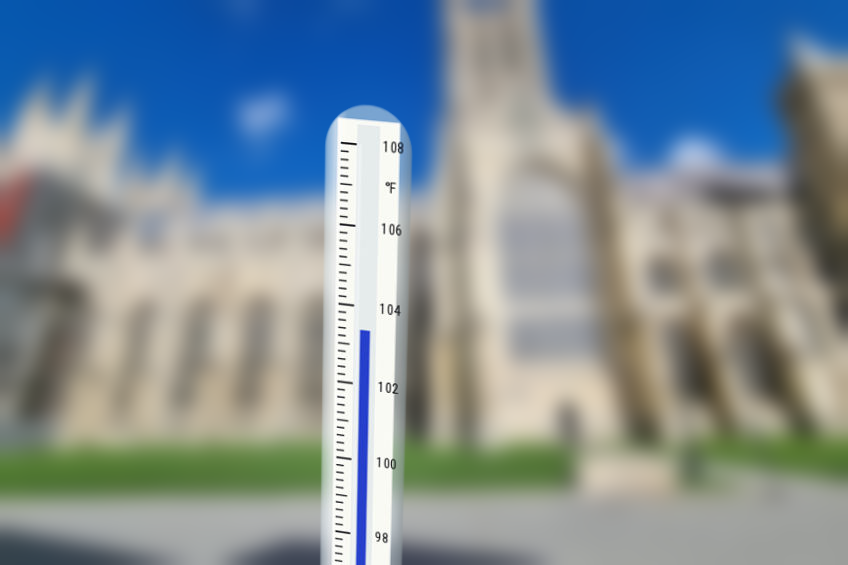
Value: 103.4 °F
